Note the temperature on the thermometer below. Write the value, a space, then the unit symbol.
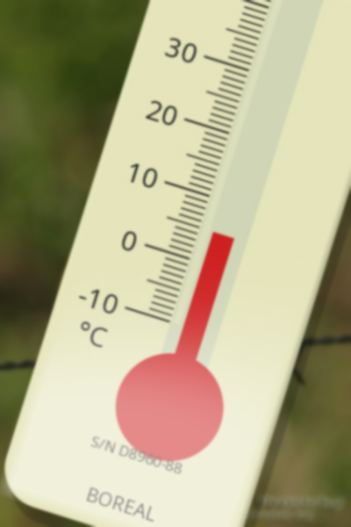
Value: 5 °C
